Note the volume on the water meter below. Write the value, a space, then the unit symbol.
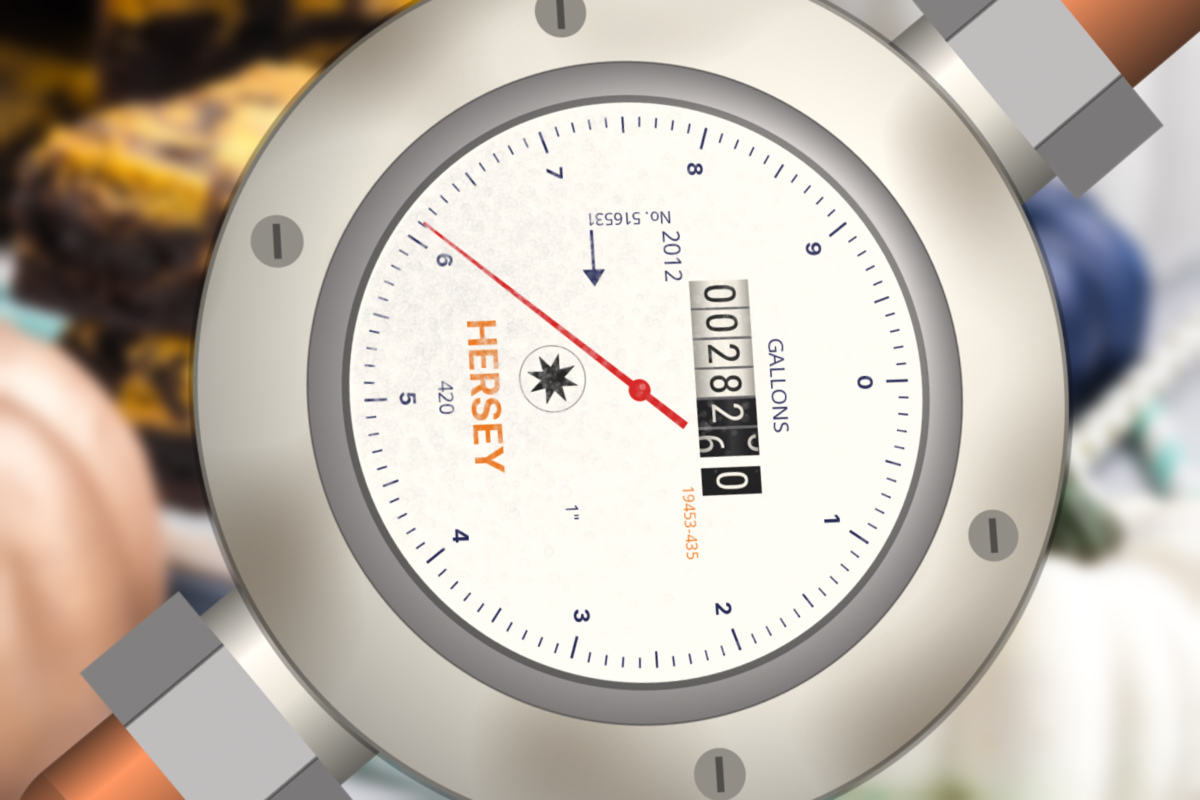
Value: 28256.1 gal
